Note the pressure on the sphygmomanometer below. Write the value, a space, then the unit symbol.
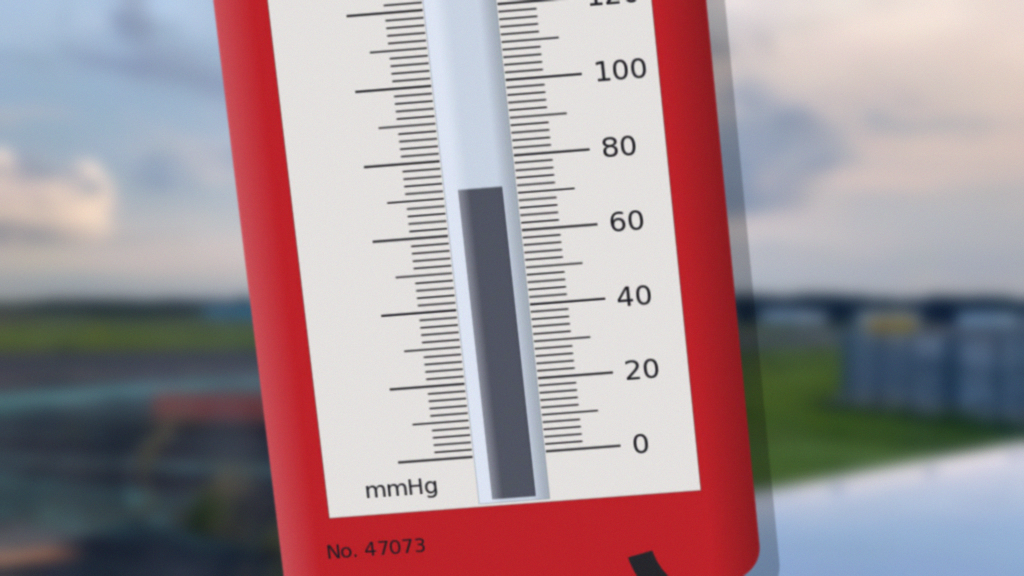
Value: 72 mmHg
